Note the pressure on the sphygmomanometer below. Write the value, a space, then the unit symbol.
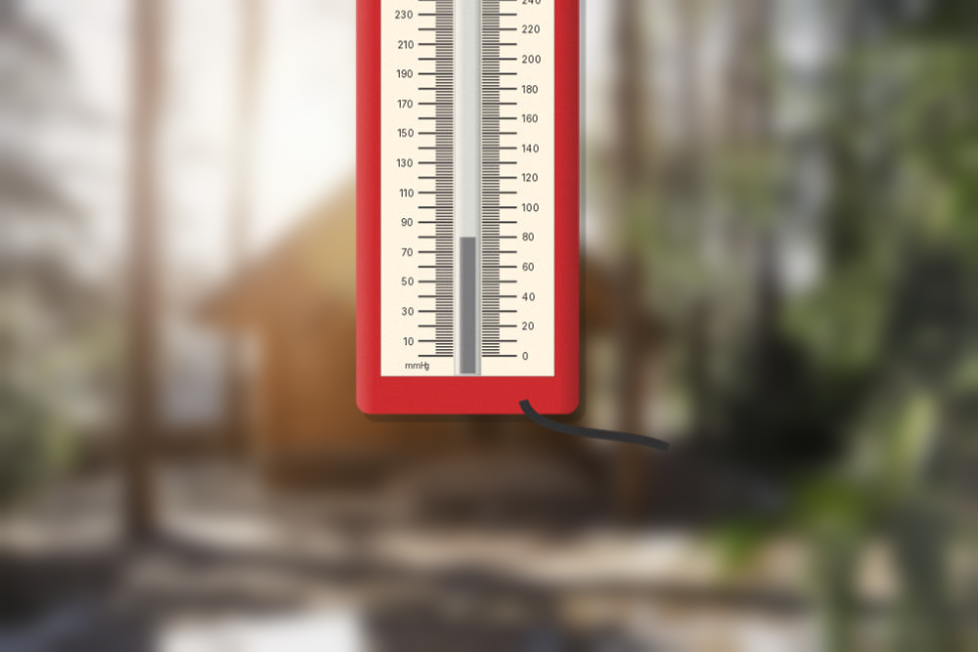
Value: 80 mmHg
